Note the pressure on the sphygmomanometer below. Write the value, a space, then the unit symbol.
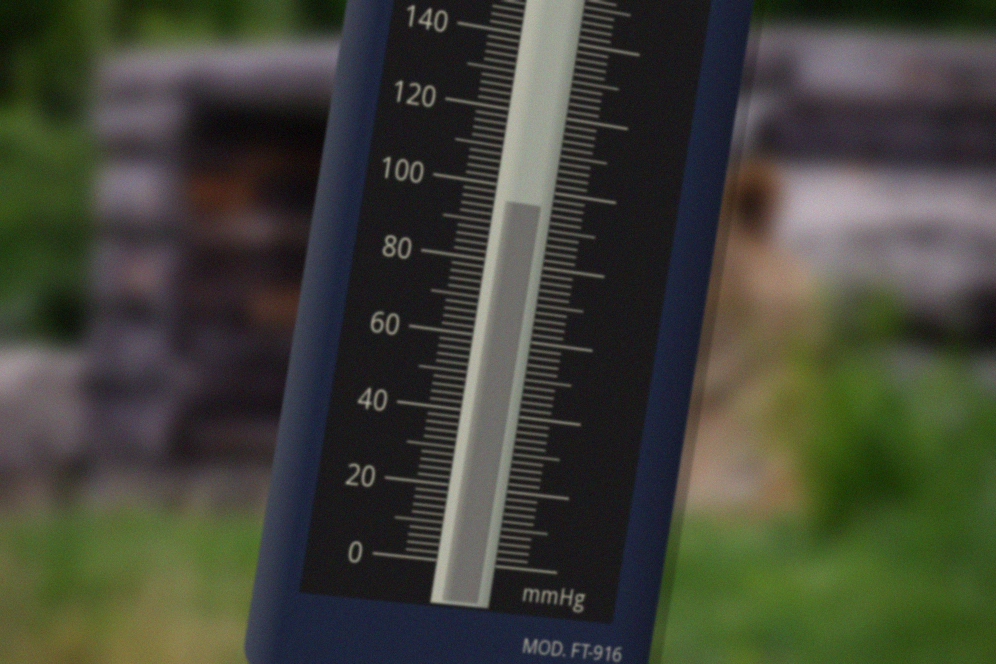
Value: 96 mmHg
